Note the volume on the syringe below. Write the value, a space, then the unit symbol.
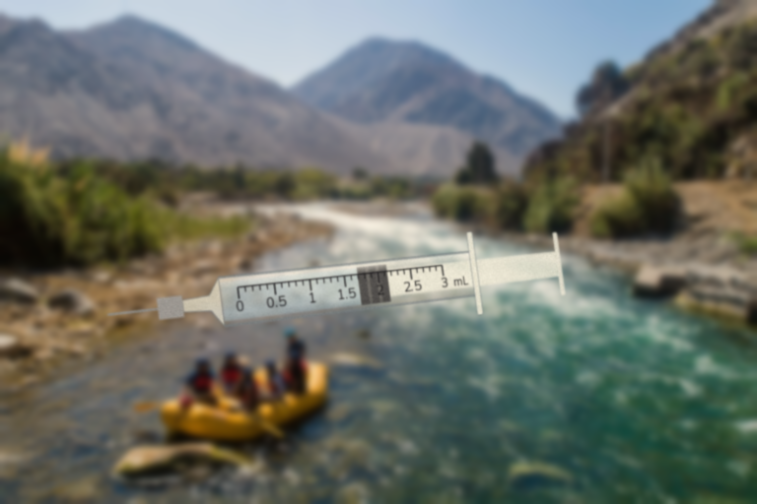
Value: 1.7 mL
